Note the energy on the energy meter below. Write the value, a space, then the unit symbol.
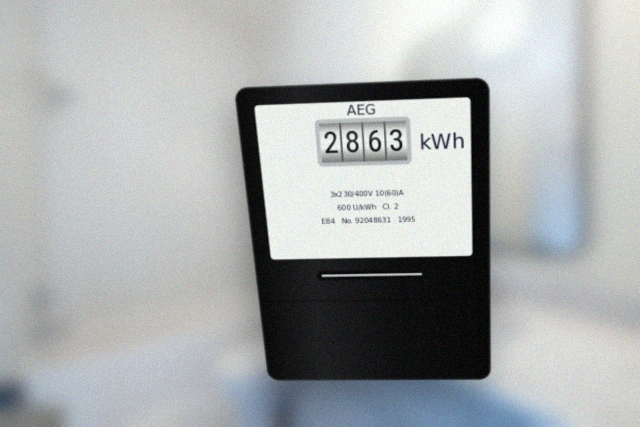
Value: 2863 kWh
